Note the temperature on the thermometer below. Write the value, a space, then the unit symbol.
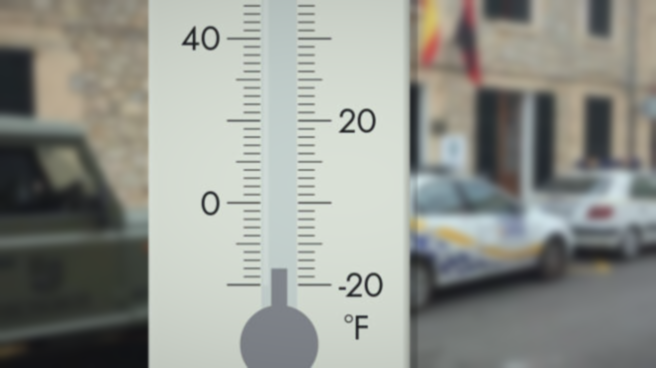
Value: -16 °F
